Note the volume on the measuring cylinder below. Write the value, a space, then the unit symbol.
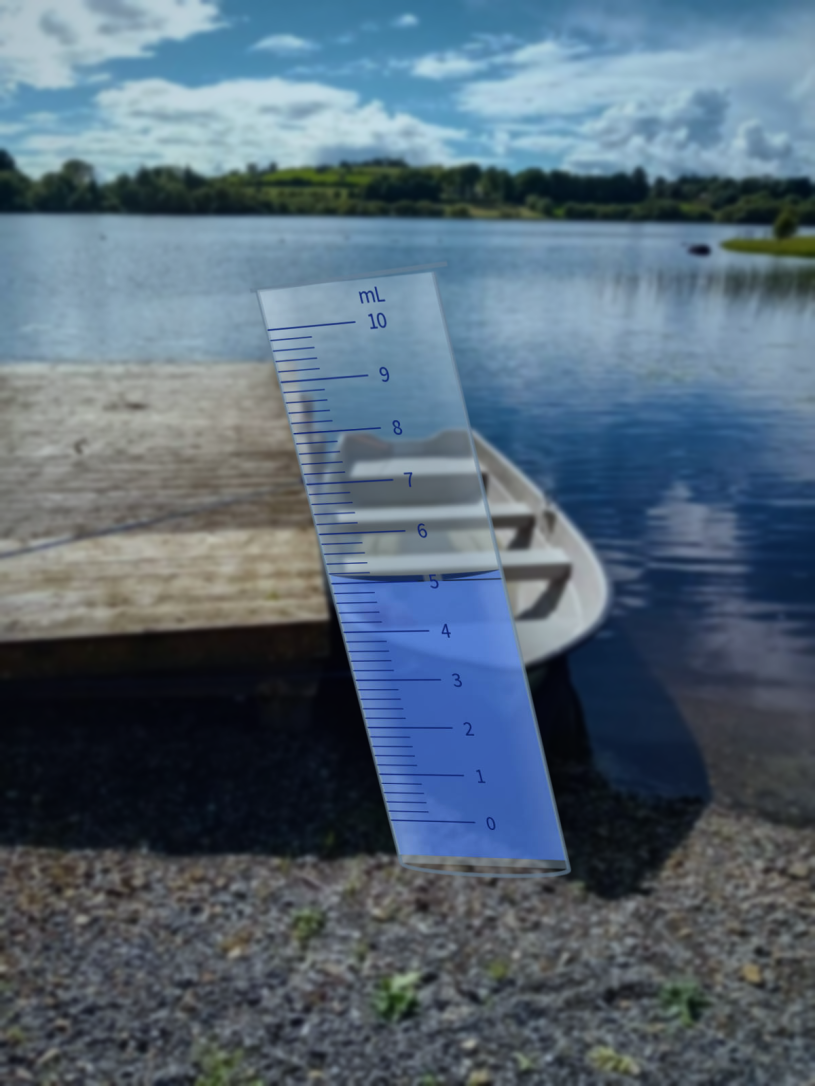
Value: 5 mL
